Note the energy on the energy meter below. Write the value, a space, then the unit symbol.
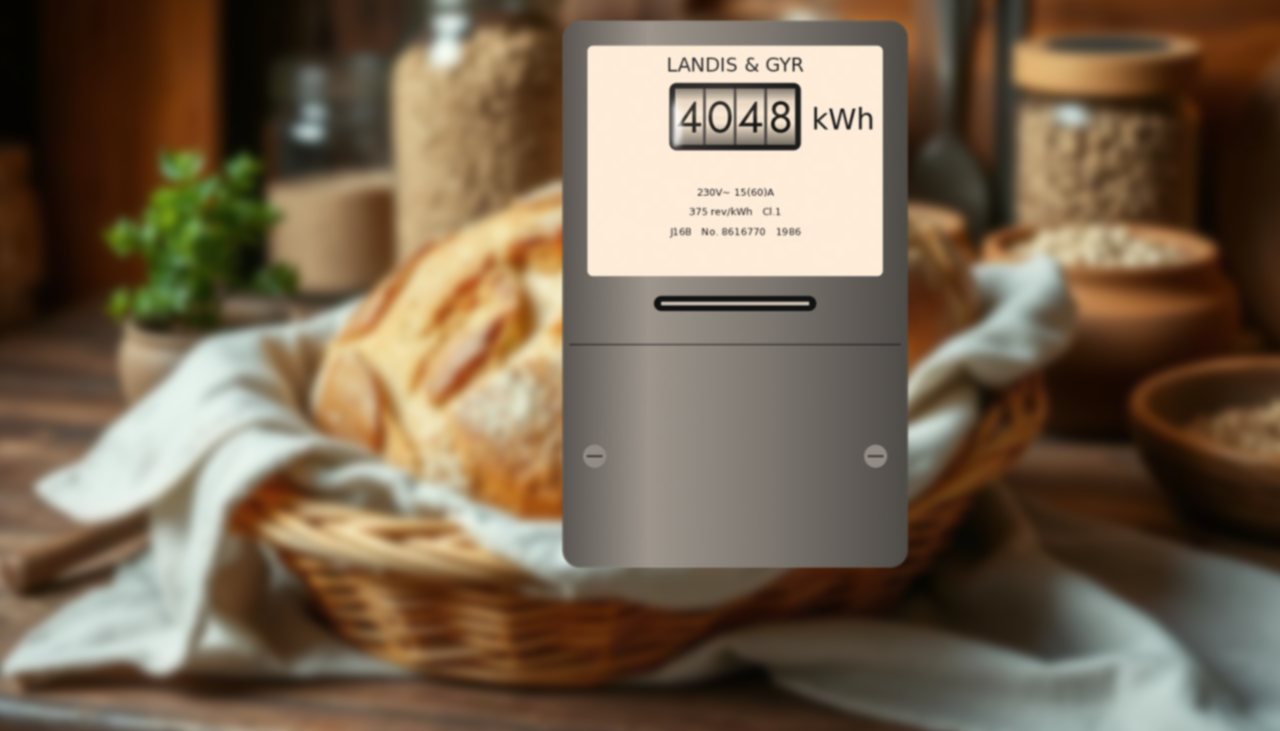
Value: 4048 kWh
